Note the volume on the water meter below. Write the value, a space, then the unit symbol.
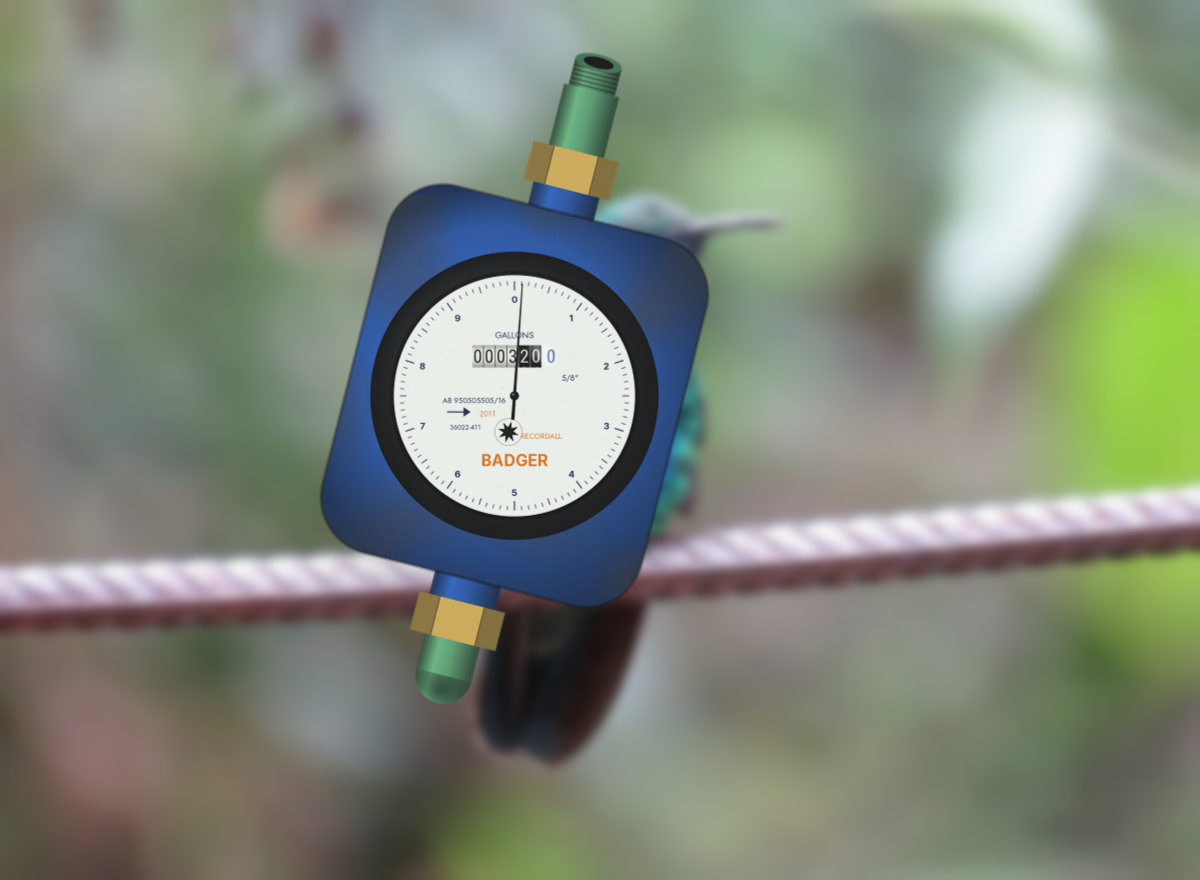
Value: 3200.1 gal
